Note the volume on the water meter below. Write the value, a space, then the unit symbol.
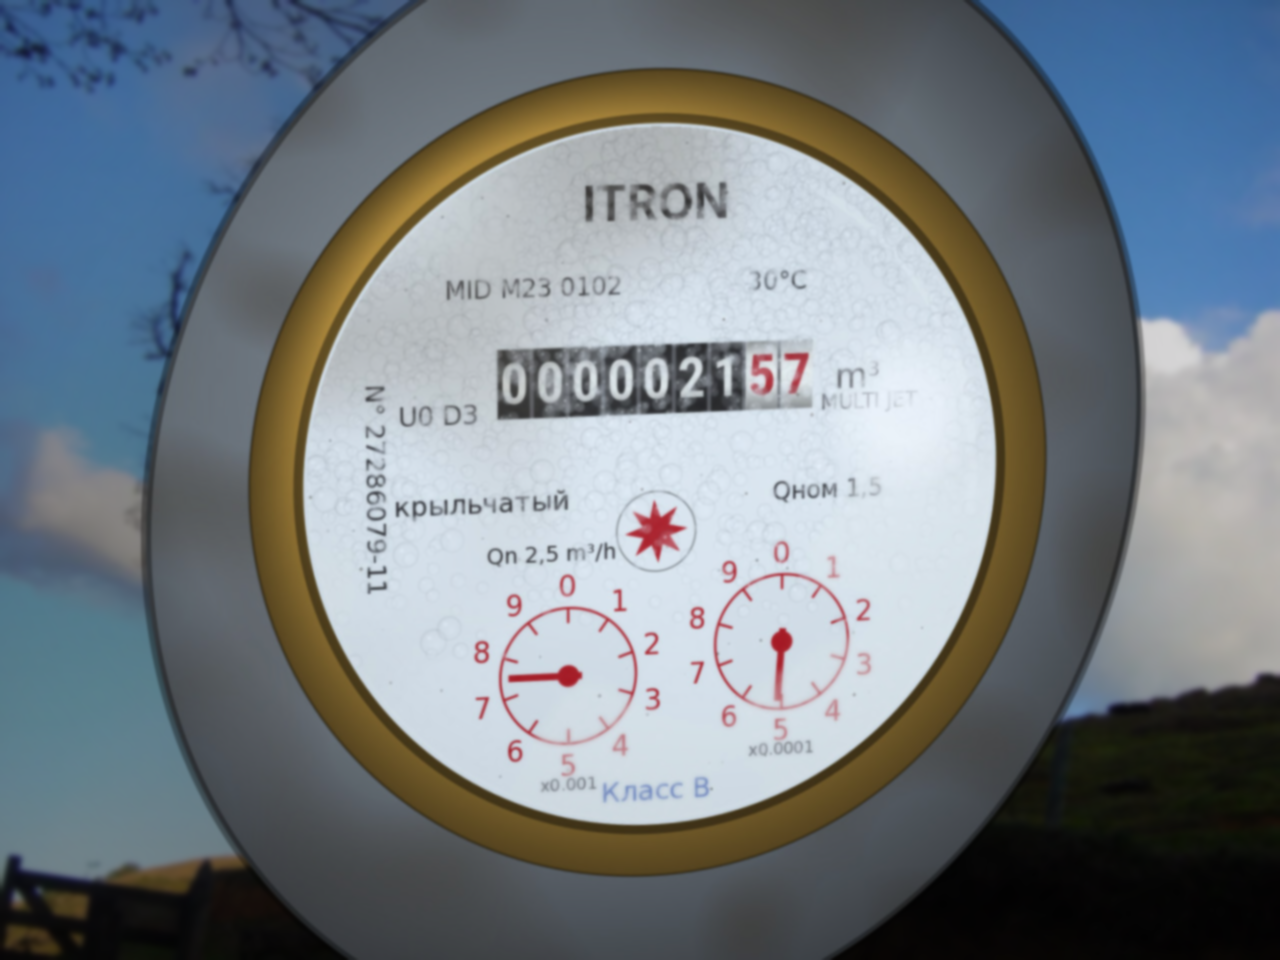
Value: 21.5775 m³
